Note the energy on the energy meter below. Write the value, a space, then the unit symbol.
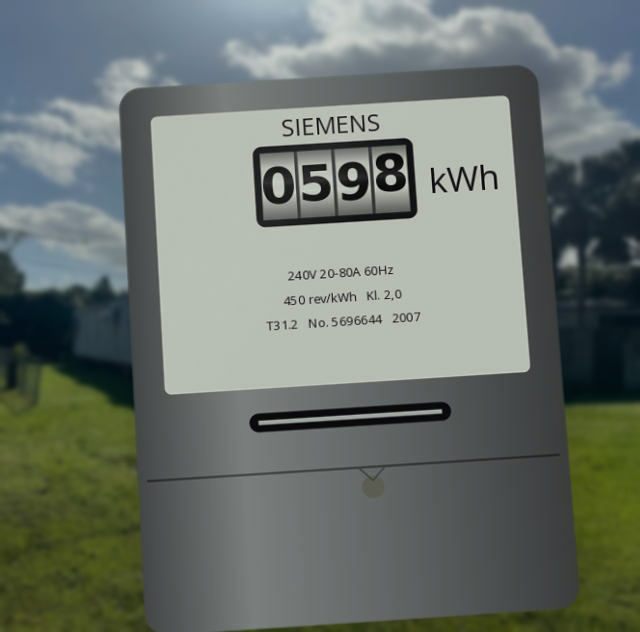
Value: 598 kWh
